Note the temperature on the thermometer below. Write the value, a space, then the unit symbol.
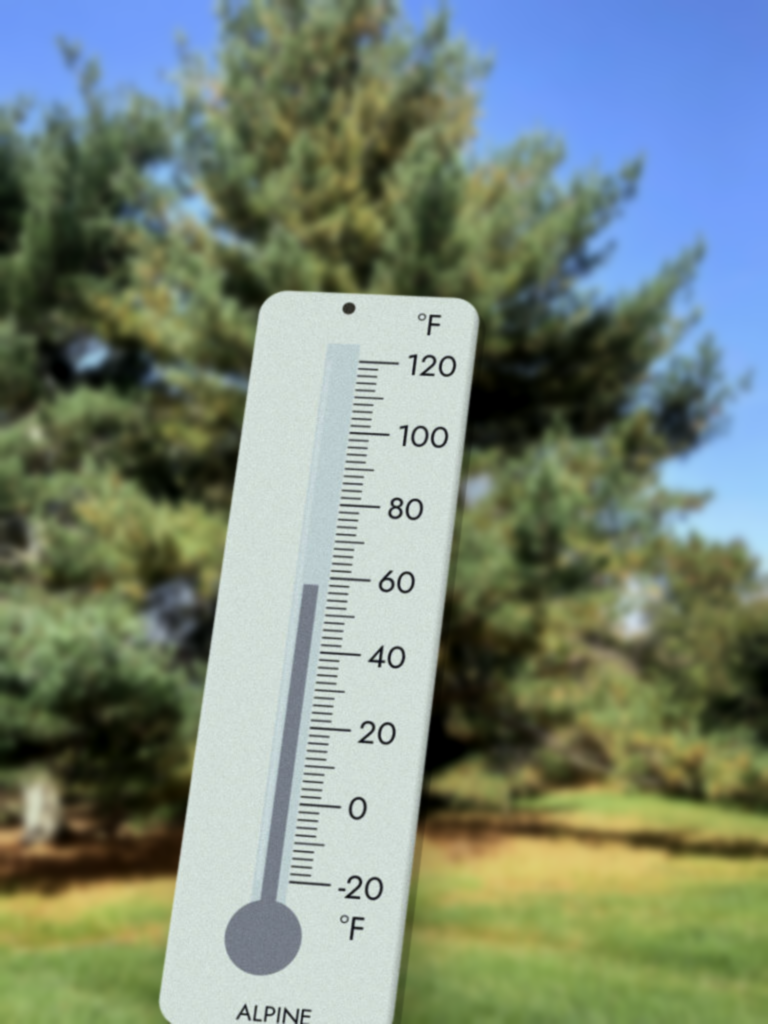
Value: 58 °F
